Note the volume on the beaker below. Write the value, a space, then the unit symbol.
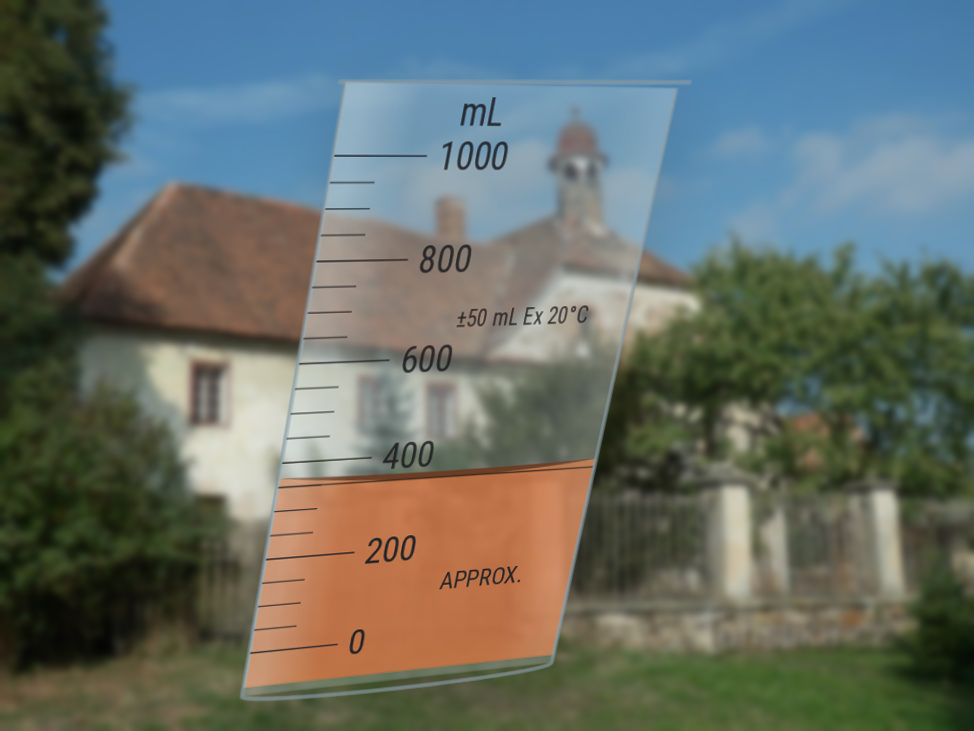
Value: 350 mL
